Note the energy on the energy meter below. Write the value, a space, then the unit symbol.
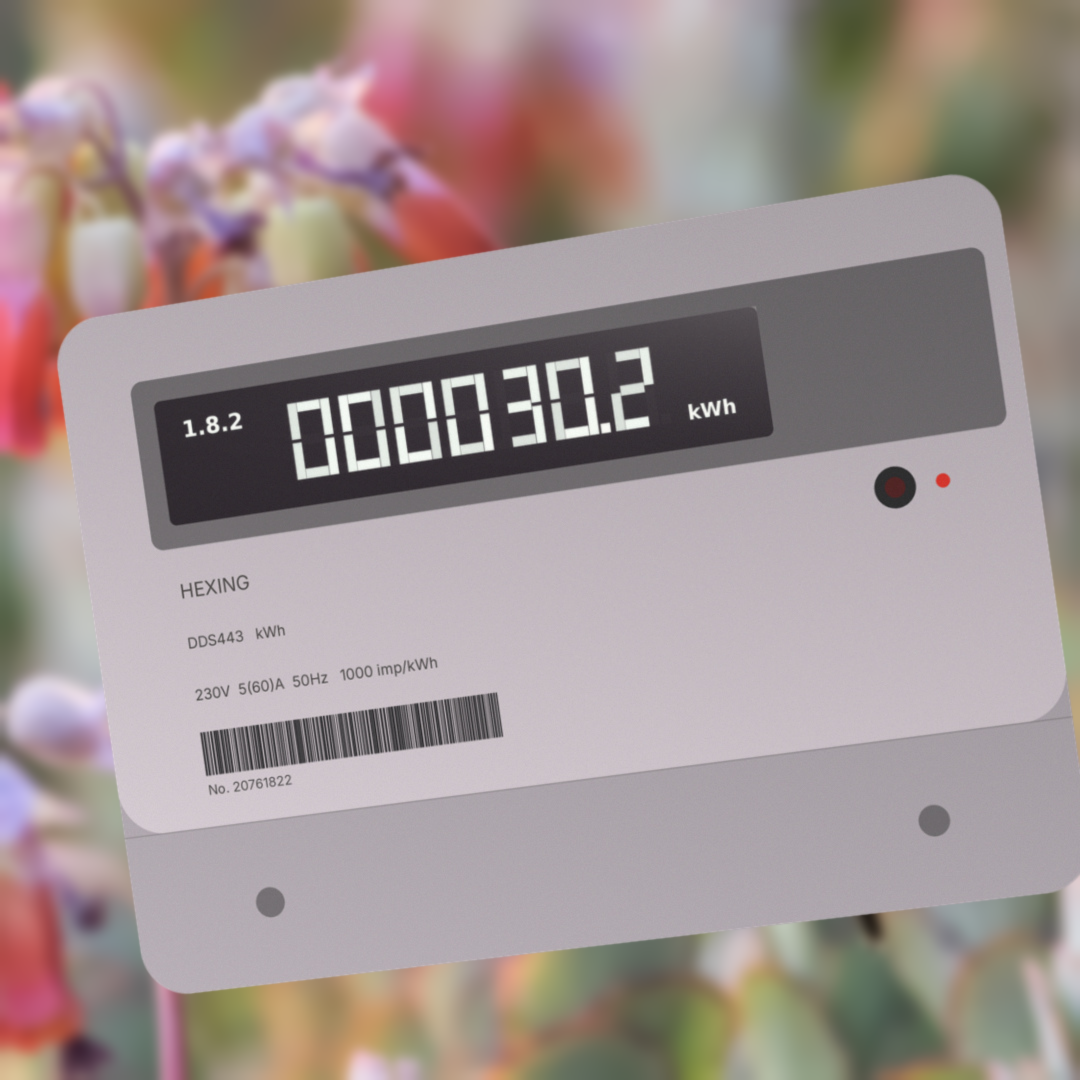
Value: 30.2 kWh
